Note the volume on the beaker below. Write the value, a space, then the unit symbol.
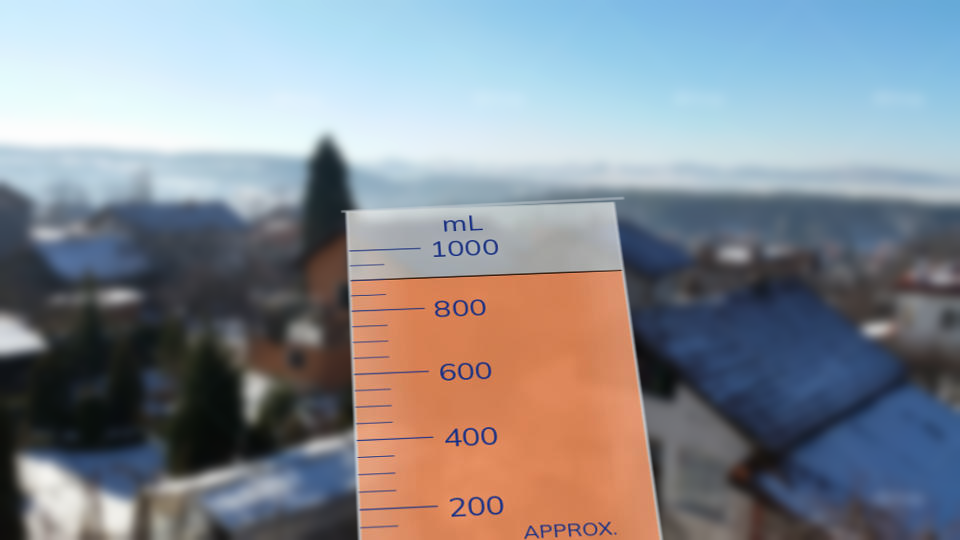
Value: 900 mL
